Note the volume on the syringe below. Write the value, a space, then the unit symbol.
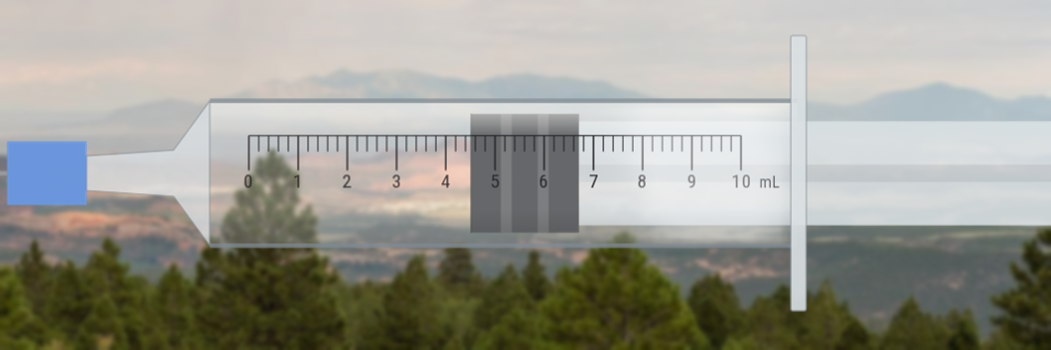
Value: 4.5 mL
